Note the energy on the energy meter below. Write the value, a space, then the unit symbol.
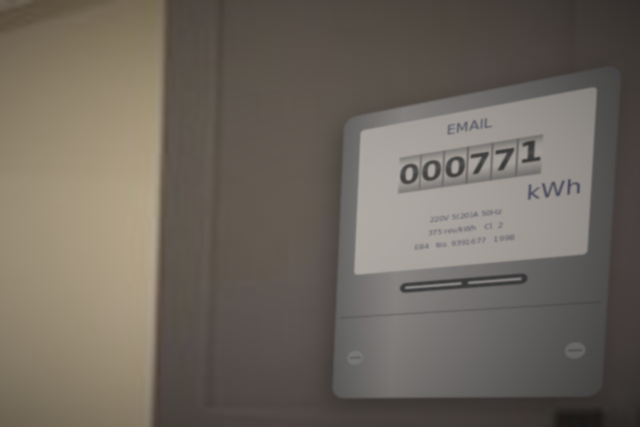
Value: 771 kWh
